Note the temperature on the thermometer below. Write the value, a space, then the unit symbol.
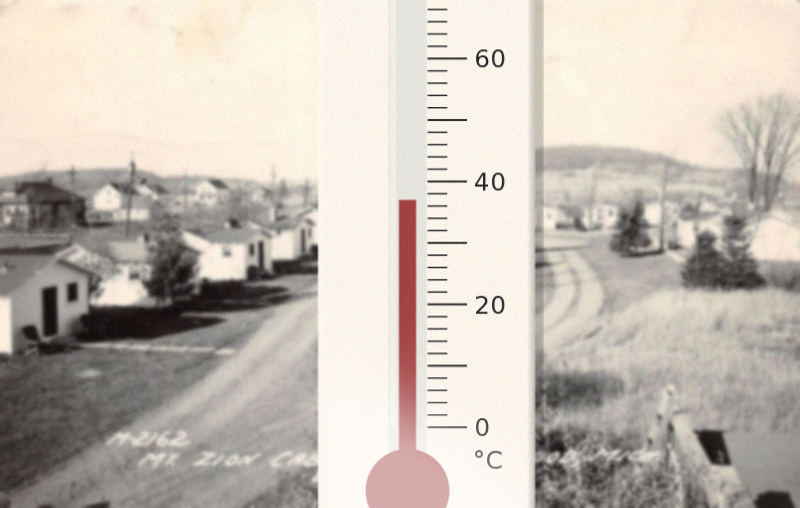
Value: 37 °C
